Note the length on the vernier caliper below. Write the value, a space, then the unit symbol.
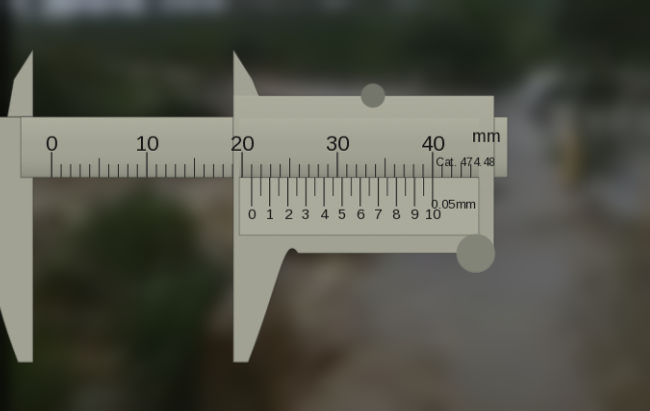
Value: 21.0 mm
